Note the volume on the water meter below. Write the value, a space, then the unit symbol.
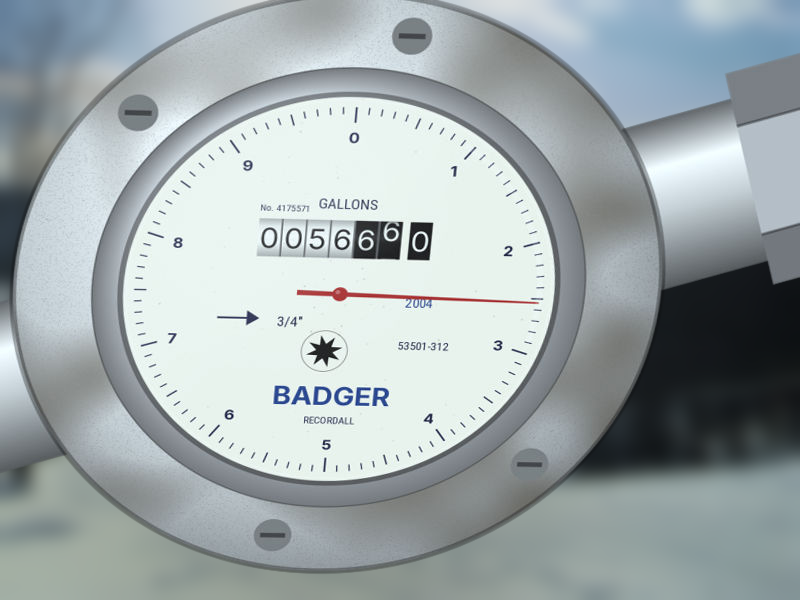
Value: 56662.5 gal
